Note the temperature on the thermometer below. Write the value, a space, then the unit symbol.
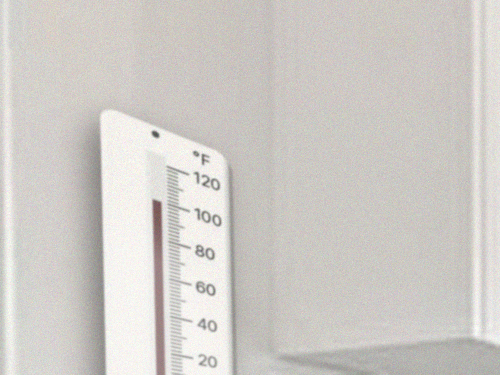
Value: 100 °F
